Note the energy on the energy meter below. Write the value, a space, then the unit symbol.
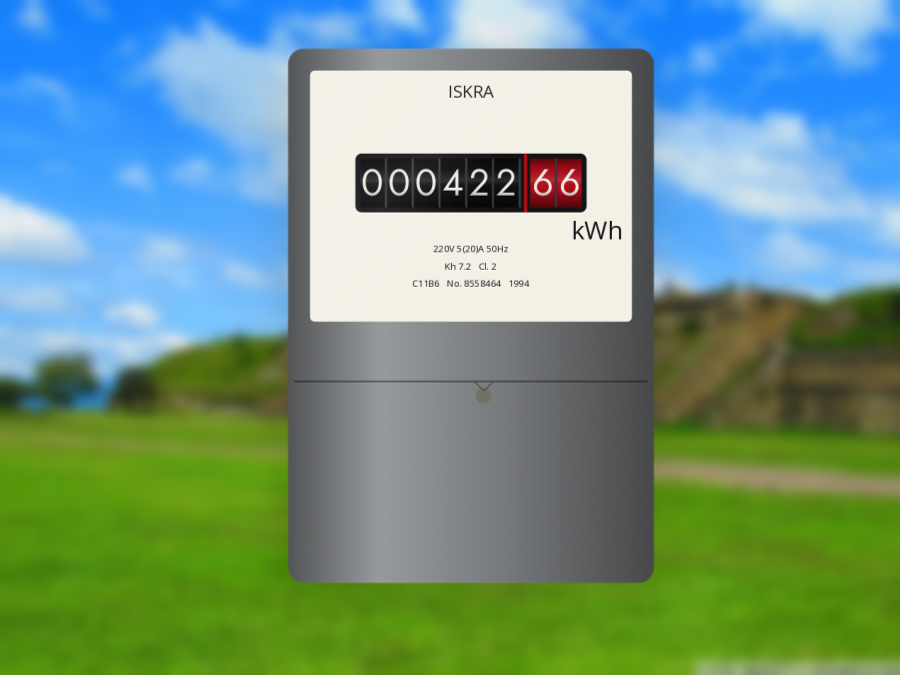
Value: 422.66 kWh
